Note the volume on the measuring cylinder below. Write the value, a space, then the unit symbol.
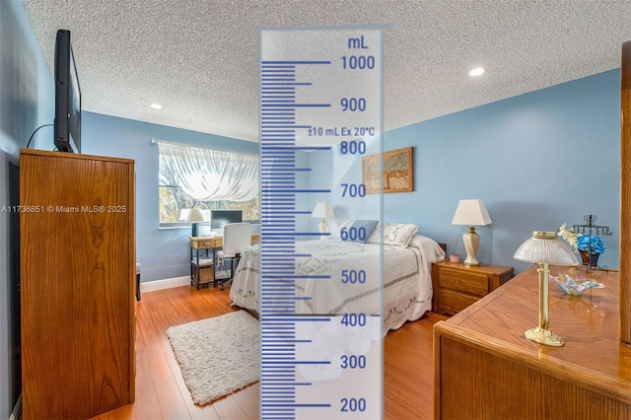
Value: 410 mL
